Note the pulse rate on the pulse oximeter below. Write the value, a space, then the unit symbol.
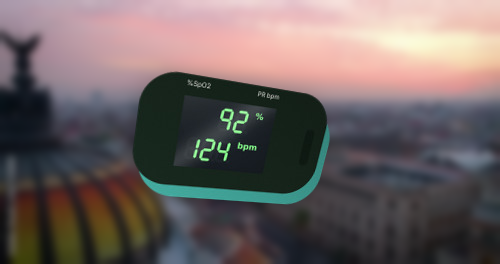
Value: 124 bpm
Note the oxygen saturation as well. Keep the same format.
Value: 92 %
